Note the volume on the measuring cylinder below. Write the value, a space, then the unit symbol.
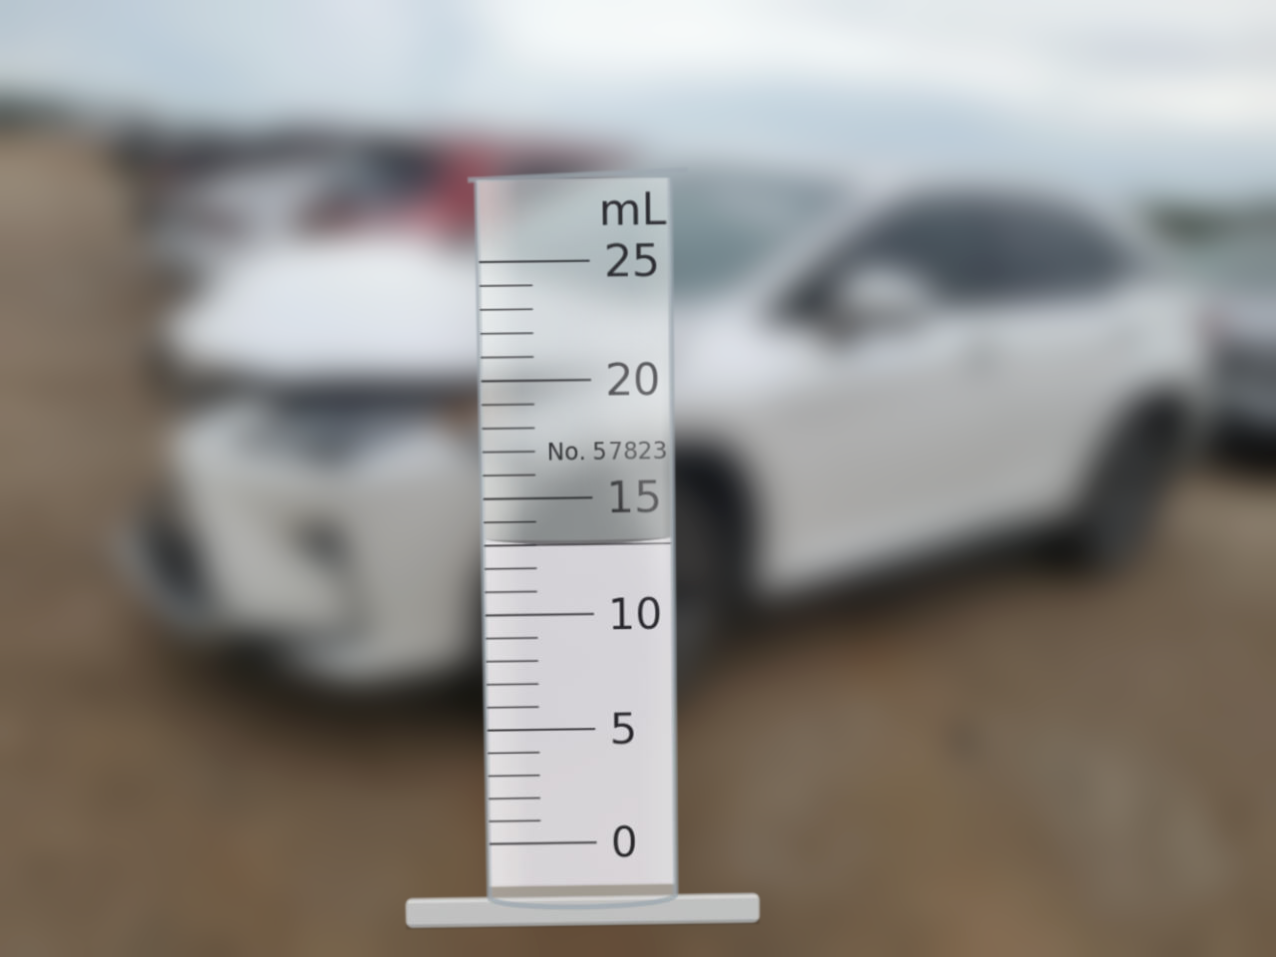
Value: 13 mL
